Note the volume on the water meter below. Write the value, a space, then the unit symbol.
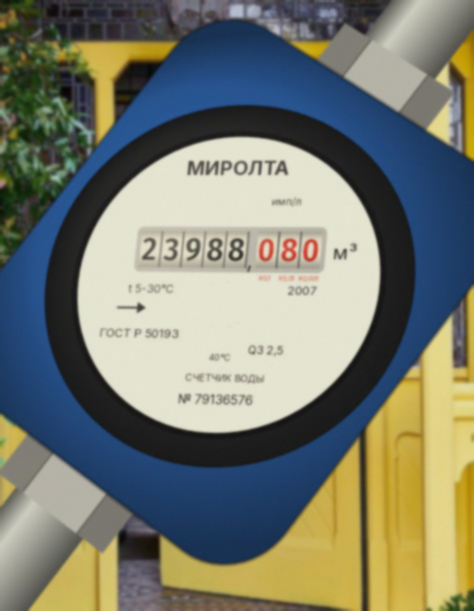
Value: 23988.080 m³
